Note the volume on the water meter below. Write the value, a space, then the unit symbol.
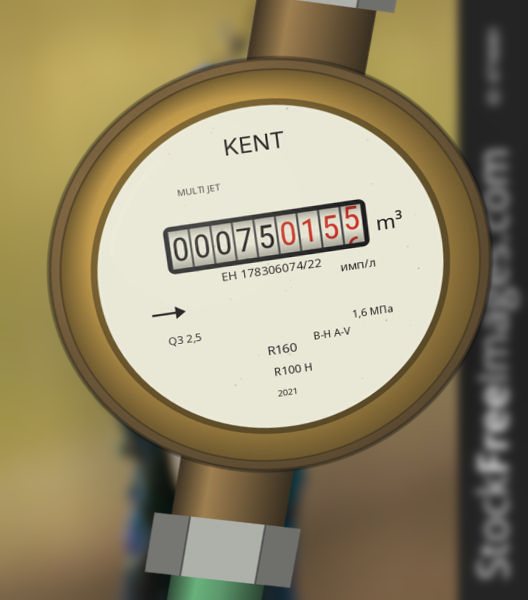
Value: 75.0155 m³
